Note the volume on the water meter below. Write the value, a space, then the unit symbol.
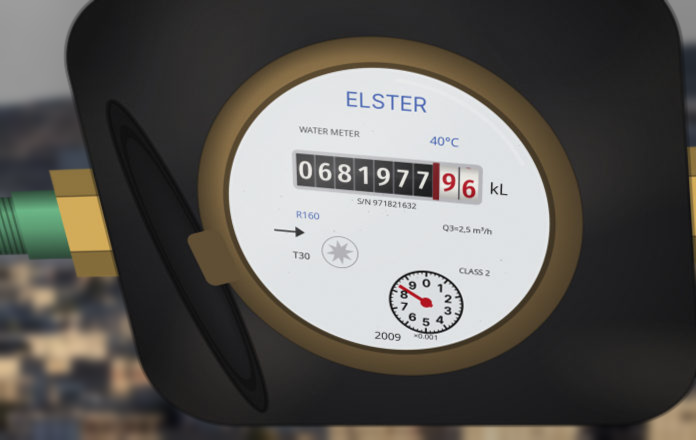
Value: 681977.958 kL
